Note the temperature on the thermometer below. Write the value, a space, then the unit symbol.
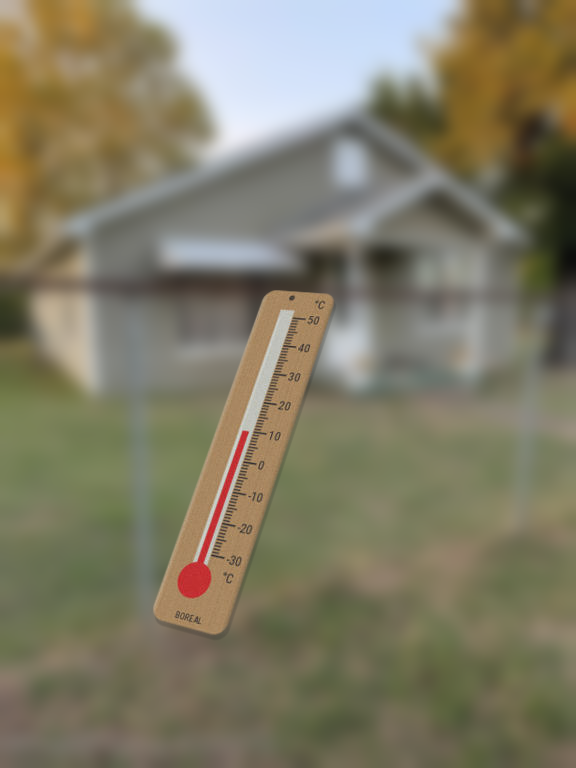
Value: 10 °C
